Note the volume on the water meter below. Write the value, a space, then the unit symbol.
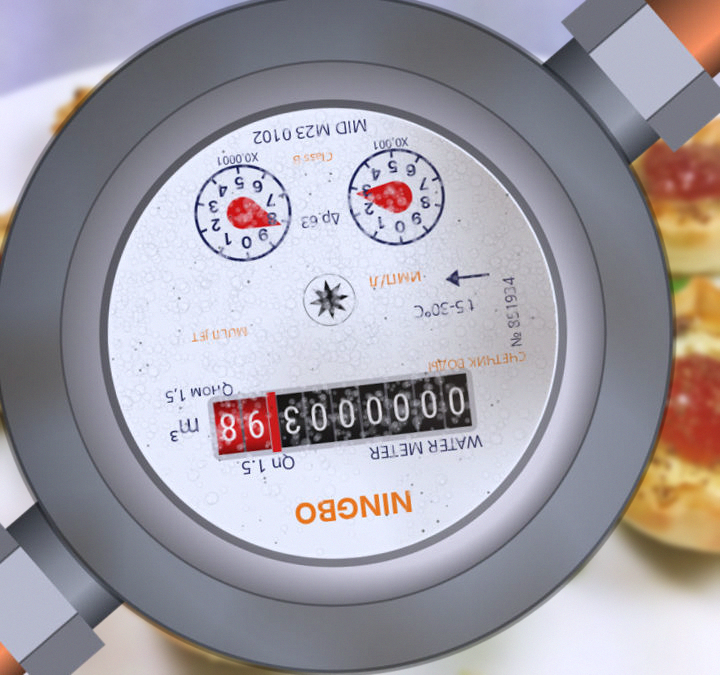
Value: 3.9828 m³
